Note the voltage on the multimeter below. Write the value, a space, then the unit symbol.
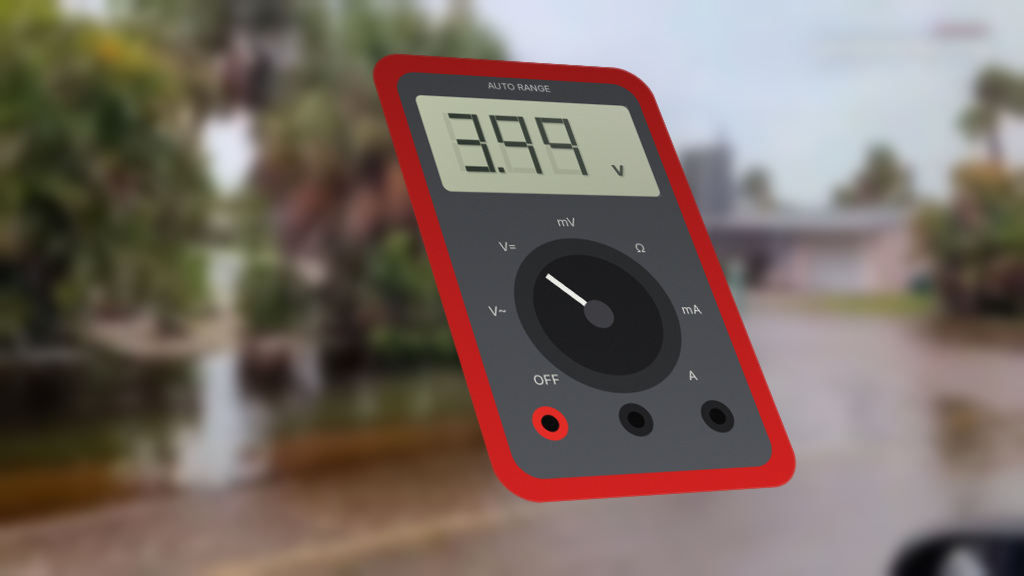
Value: 3.99 V
